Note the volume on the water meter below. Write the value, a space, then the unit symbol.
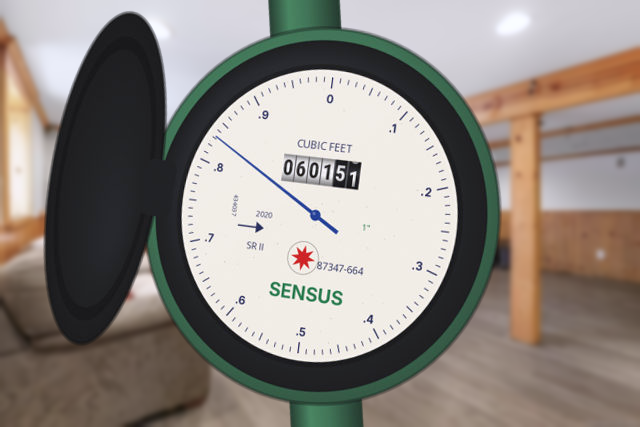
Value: 60150.83 ft³
